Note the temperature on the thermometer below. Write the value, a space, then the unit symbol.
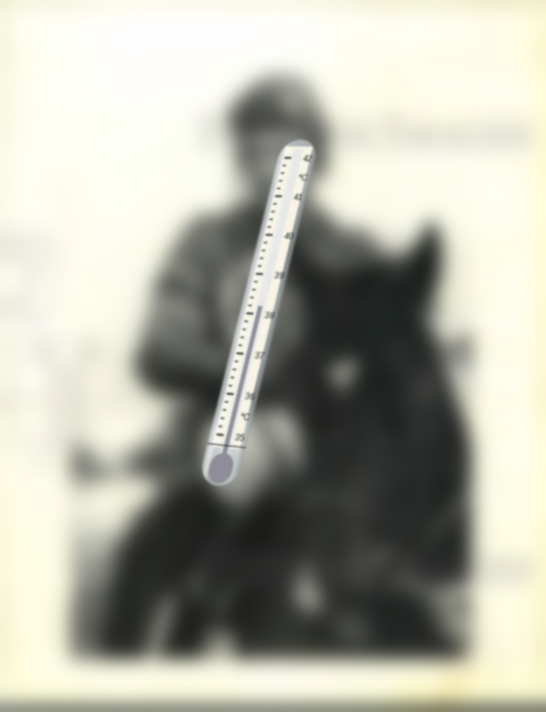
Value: 38.2 °C
